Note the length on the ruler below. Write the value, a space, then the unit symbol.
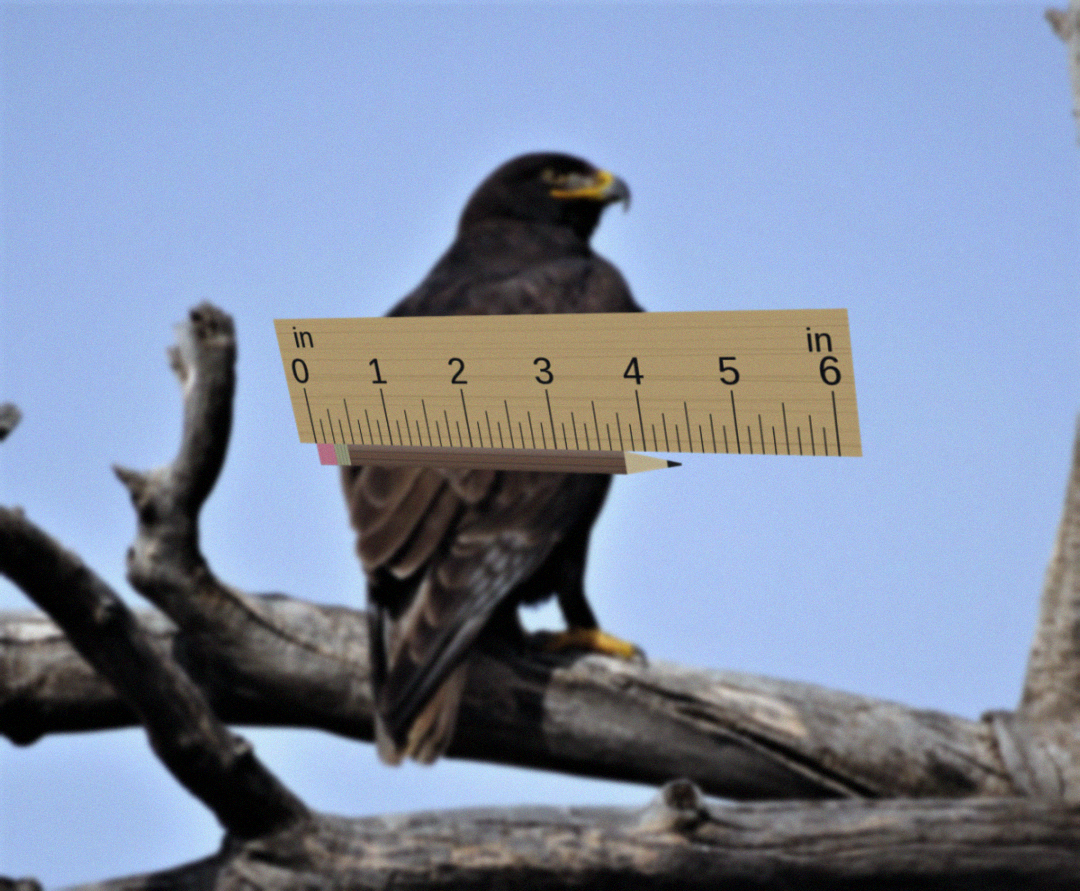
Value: 4.375 in
